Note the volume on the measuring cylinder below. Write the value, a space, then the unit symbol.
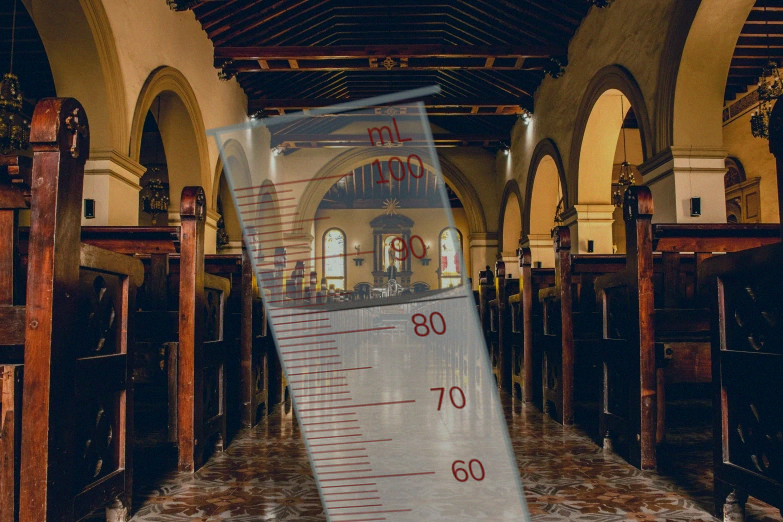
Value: 83 mL
